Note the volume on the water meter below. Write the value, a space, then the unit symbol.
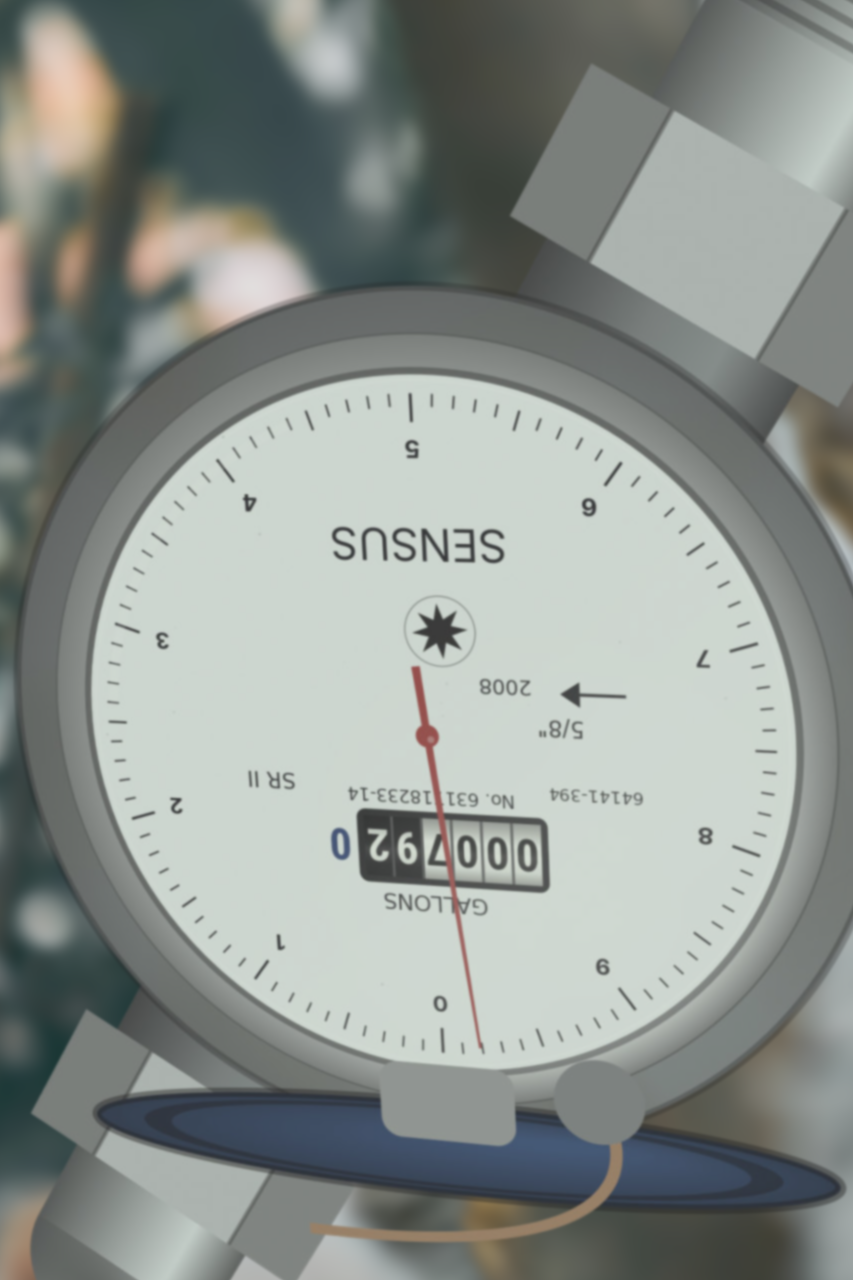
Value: 7919.8 gal
